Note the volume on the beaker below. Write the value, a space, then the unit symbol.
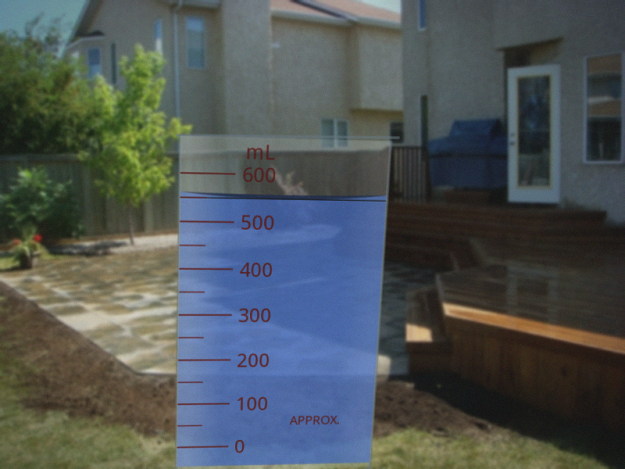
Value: 550 mL
